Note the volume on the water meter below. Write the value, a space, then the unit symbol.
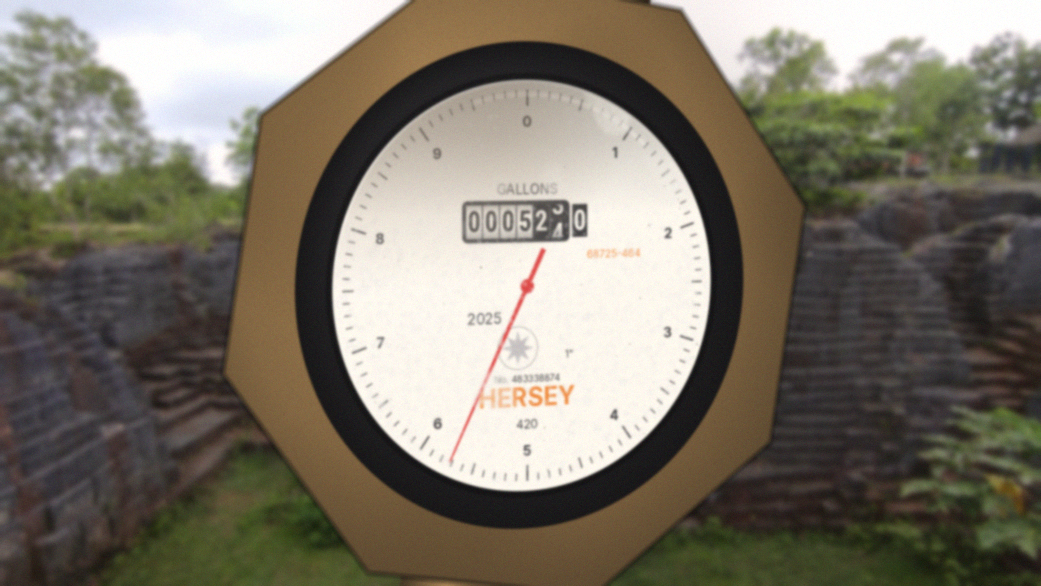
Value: 5235.7 gal
